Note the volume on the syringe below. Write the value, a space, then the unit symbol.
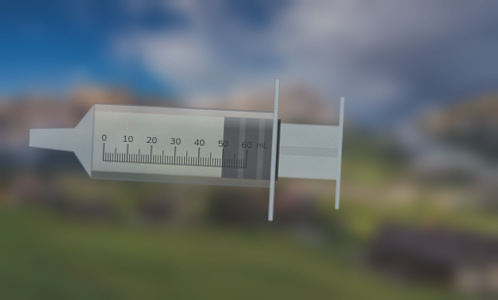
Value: 50 mL
